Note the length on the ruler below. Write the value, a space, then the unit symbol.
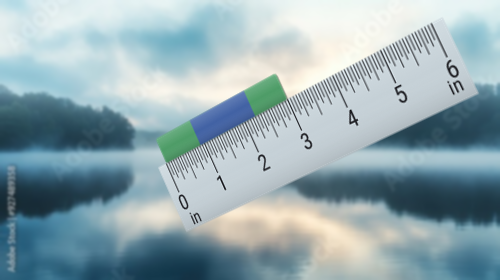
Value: 3 in
